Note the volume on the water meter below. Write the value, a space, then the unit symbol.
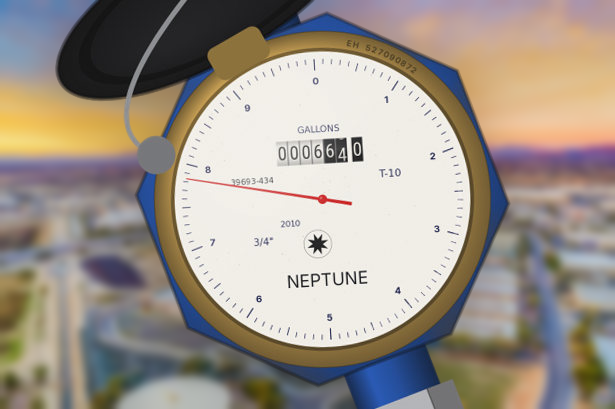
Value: 6637.8 gal
